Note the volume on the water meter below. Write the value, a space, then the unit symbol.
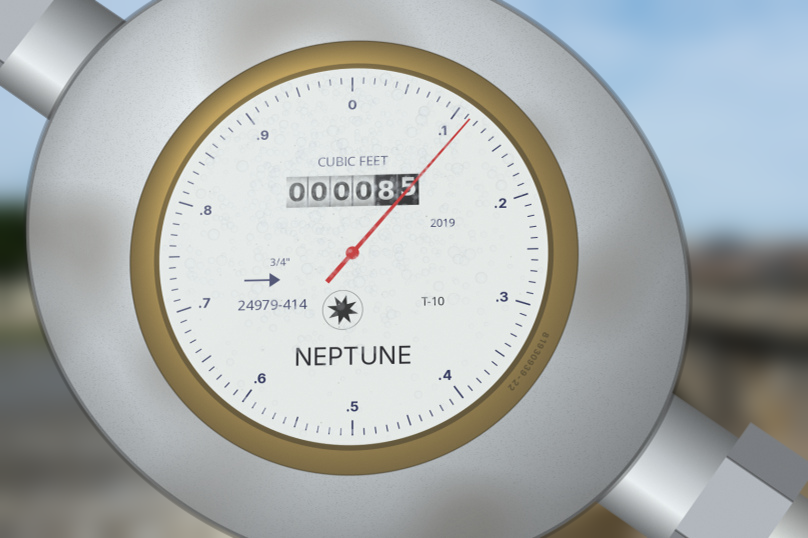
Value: 85.11 ft³
